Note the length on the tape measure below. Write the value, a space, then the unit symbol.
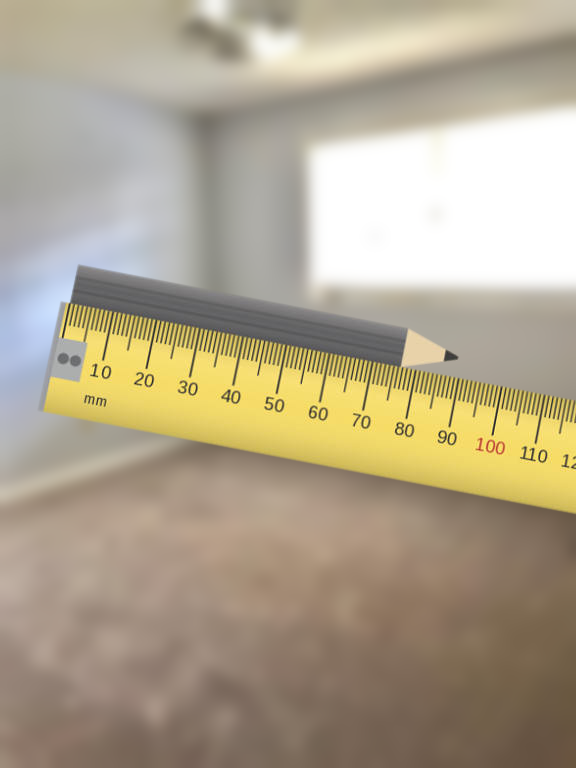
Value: 89 mm
